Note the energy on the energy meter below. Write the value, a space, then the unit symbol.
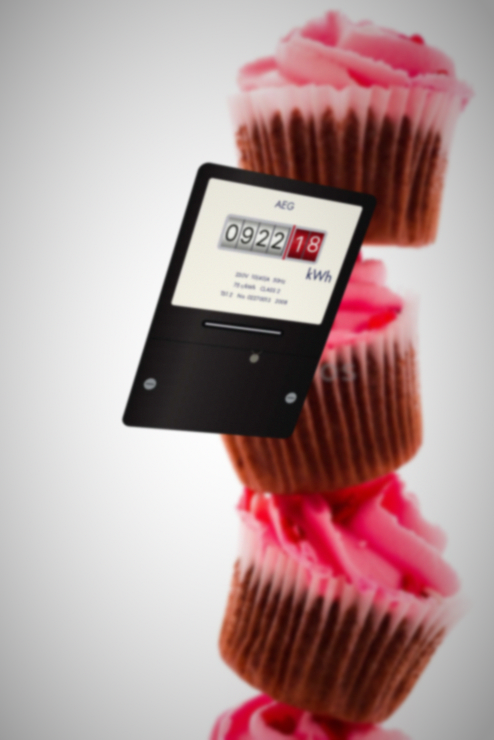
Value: 922.18 kWh
